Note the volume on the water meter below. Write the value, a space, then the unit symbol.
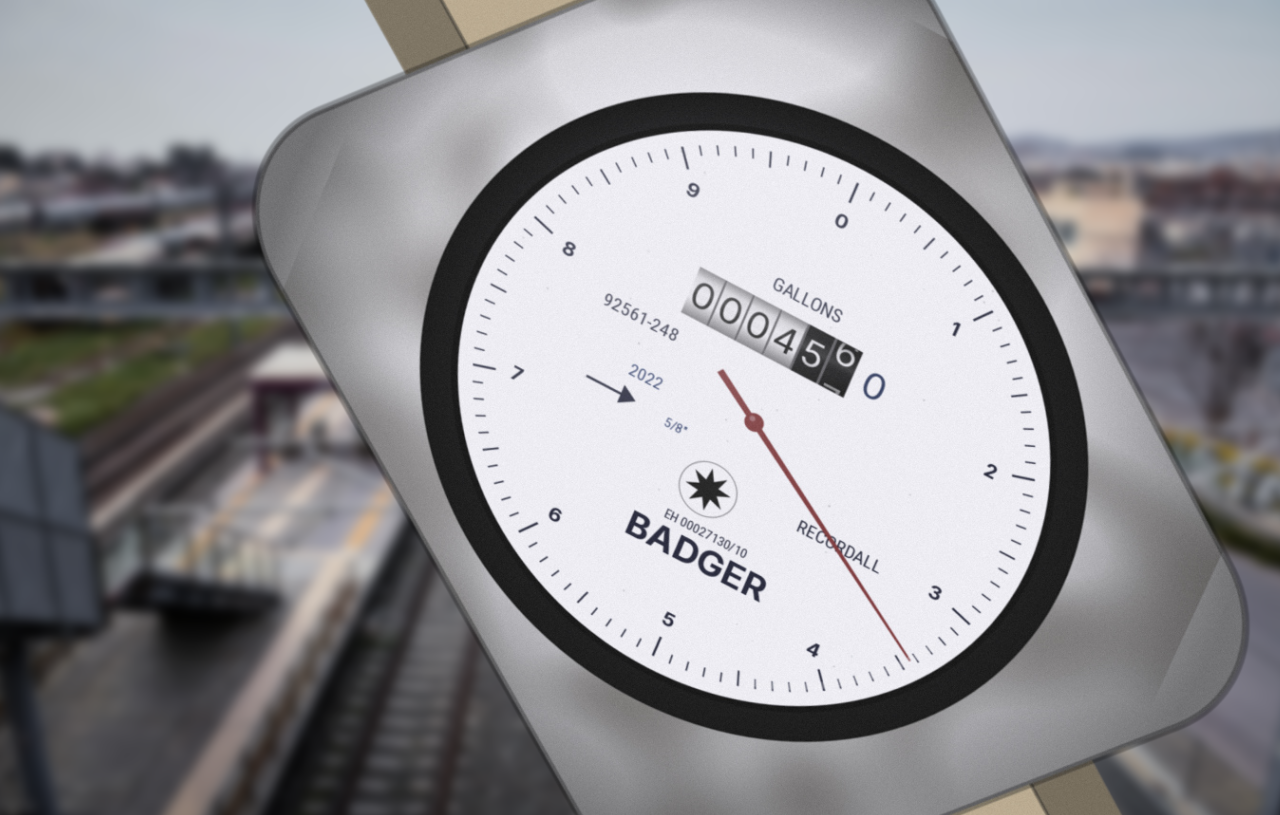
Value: 4563.4 gal
